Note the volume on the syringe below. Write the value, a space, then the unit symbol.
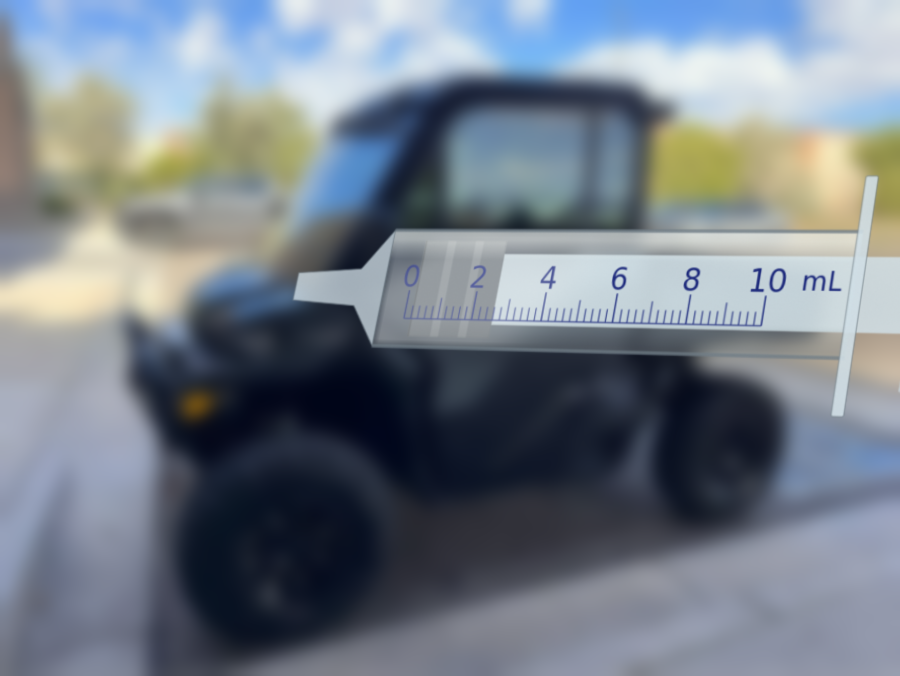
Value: 0.2 mL
